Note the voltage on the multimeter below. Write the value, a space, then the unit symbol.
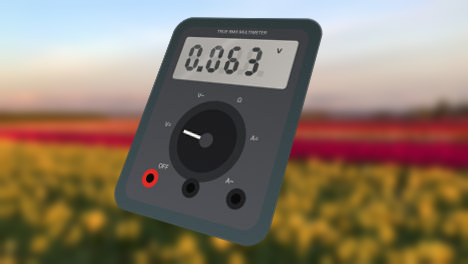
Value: 0.063 V
